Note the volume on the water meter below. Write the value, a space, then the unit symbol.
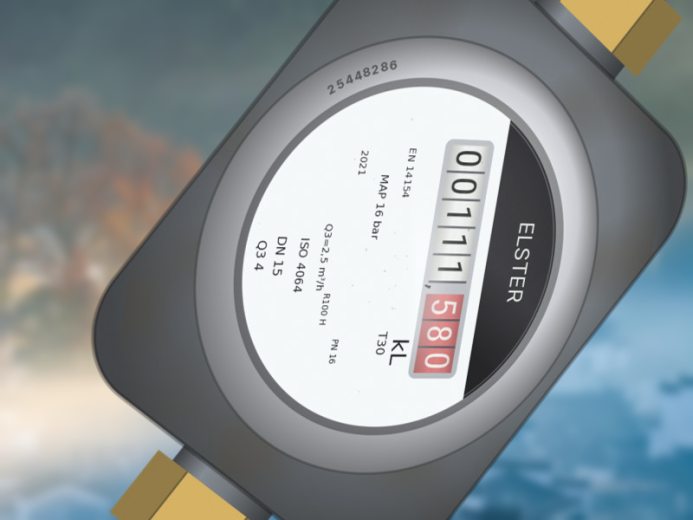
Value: 111.580 kL
